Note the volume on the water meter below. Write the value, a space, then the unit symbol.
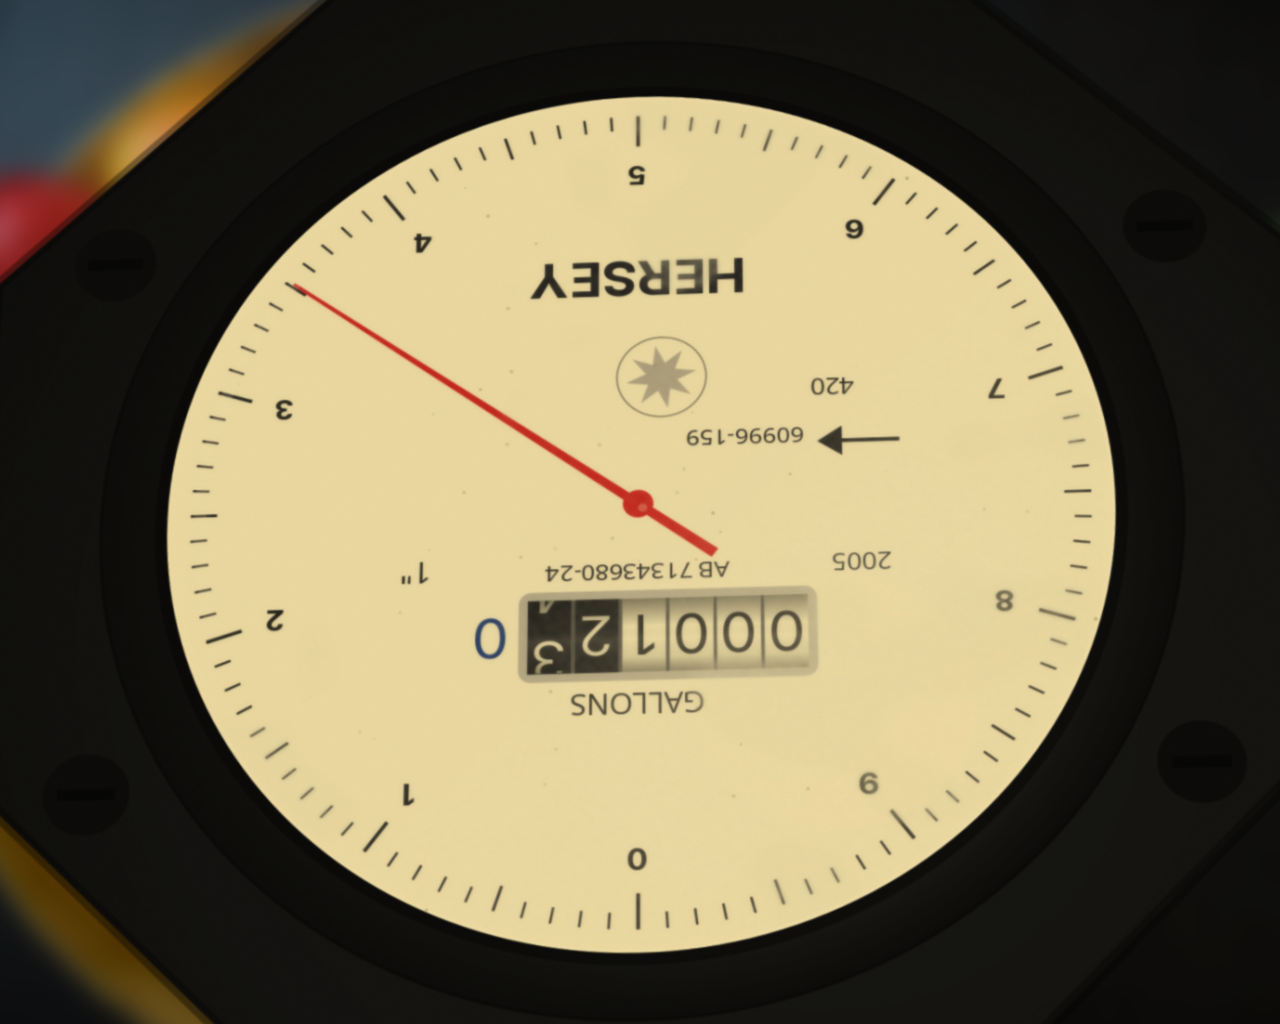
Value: 1233.5 gal
